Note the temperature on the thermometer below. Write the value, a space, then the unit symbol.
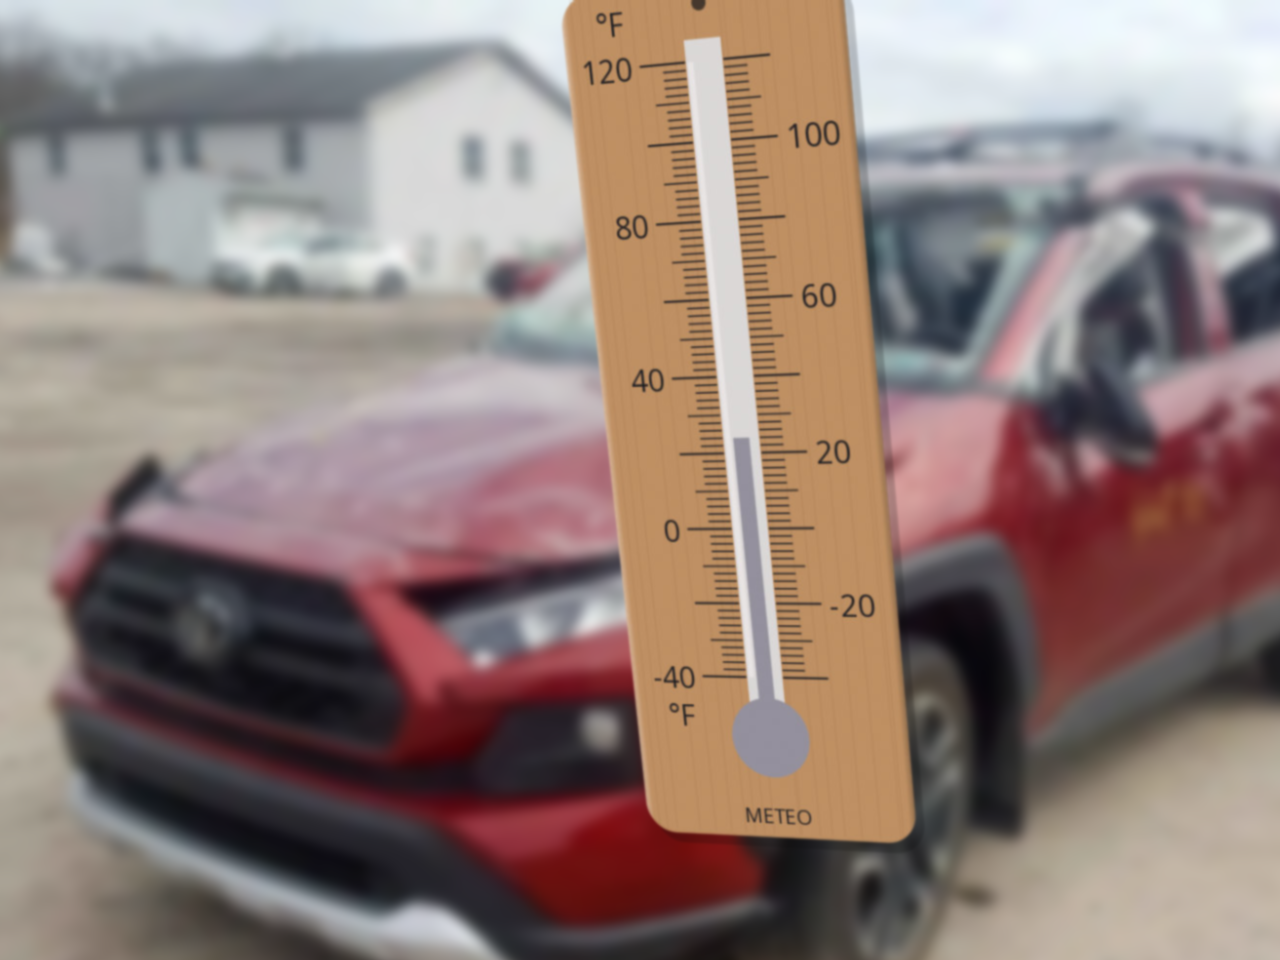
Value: 24 °F
